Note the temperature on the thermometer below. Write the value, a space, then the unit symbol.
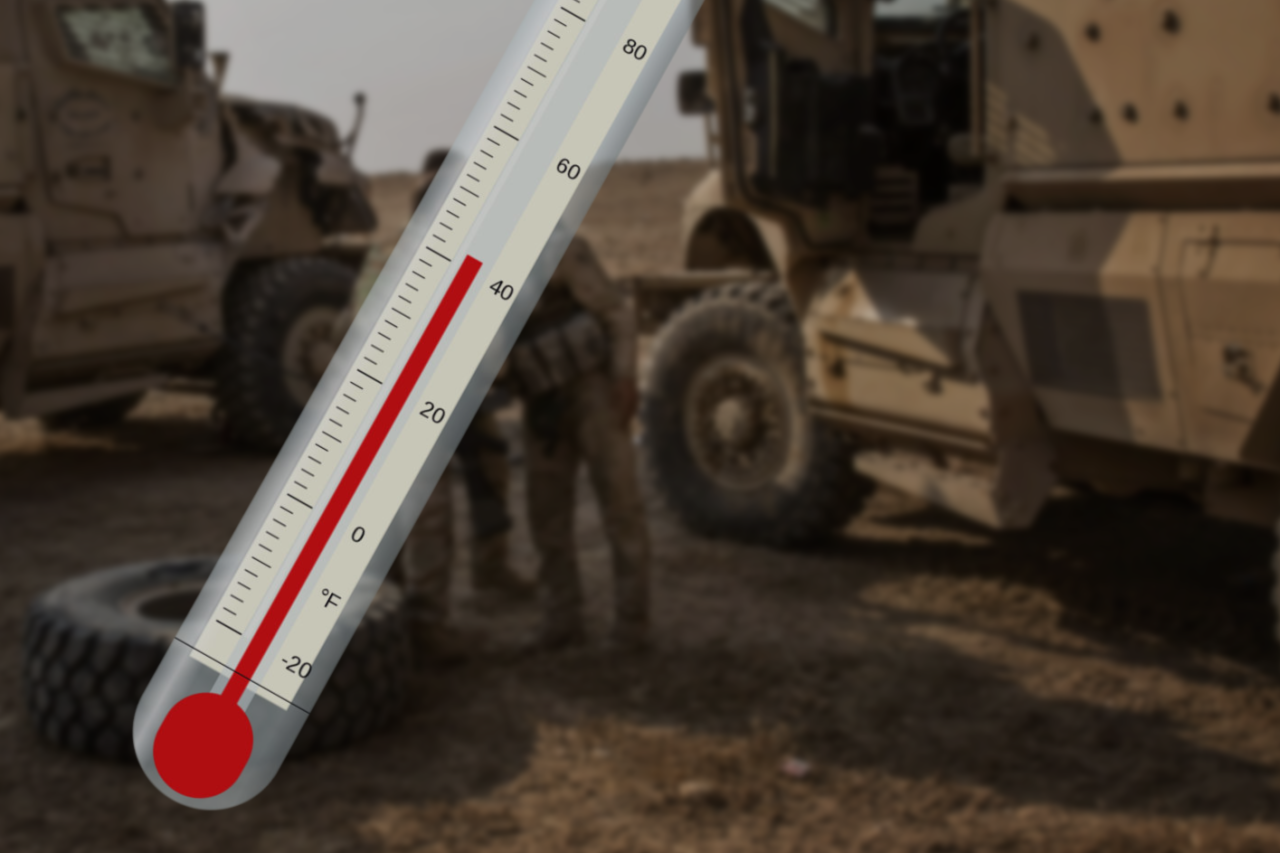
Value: 42 °F
